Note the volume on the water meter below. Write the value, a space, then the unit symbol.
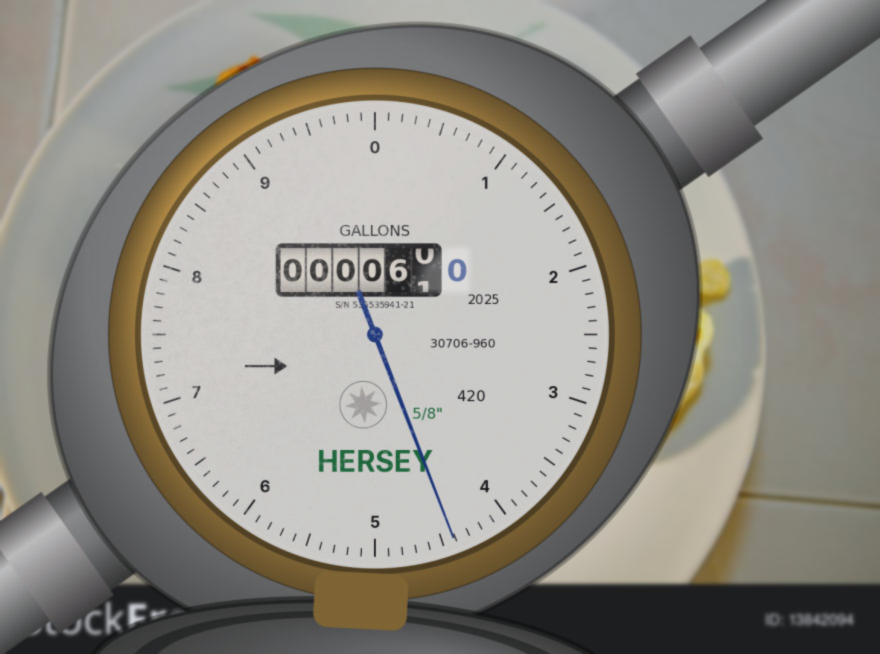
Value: 604.4 gal
